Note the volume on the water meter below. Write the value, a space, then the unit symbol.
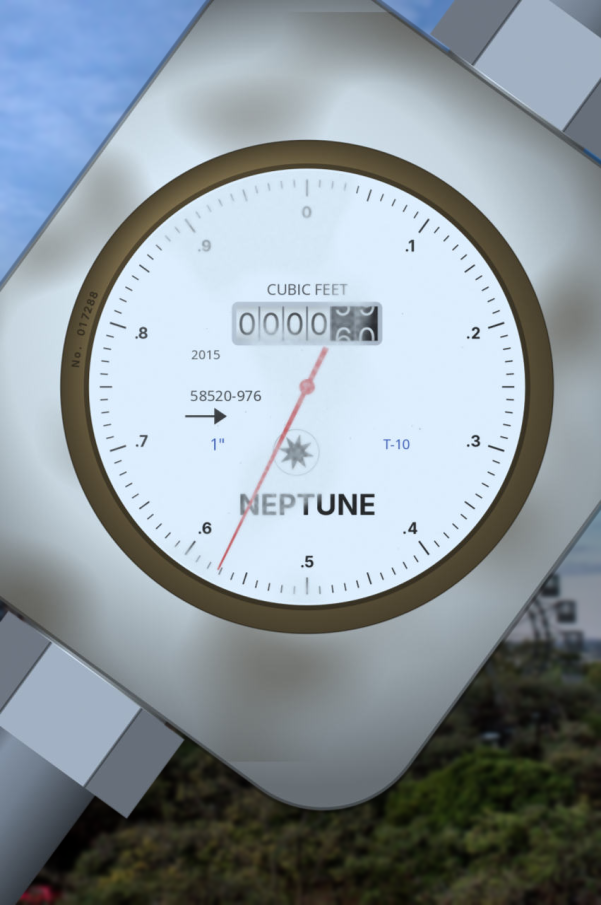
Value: 59.57 ft³
